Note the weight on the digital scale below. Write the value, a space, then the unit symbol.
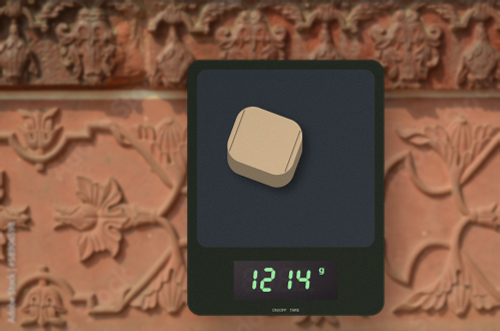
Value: 1214 g
